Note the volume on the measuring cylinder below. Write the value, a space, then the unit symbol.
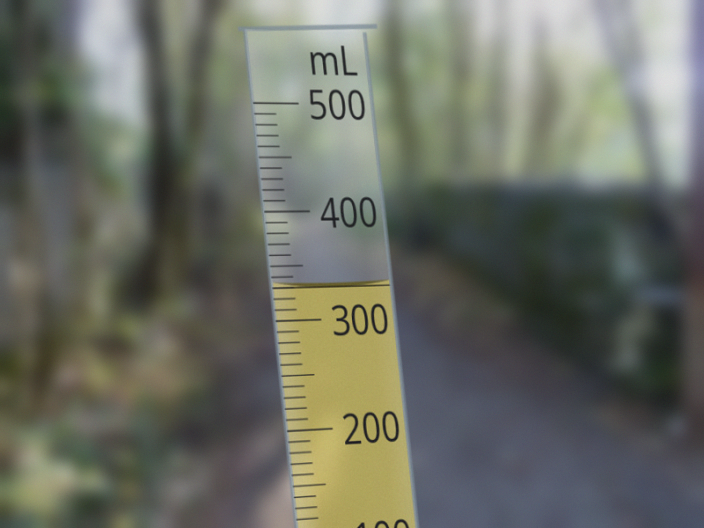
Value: 330 mL
